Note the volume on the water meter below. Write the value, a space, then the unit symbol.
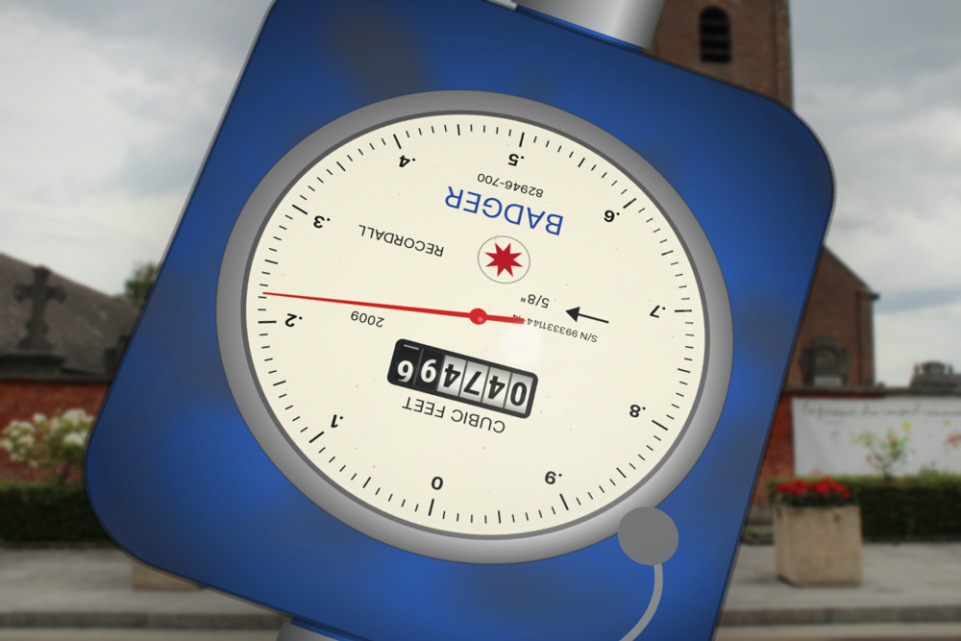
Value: 47496.22 ft³
